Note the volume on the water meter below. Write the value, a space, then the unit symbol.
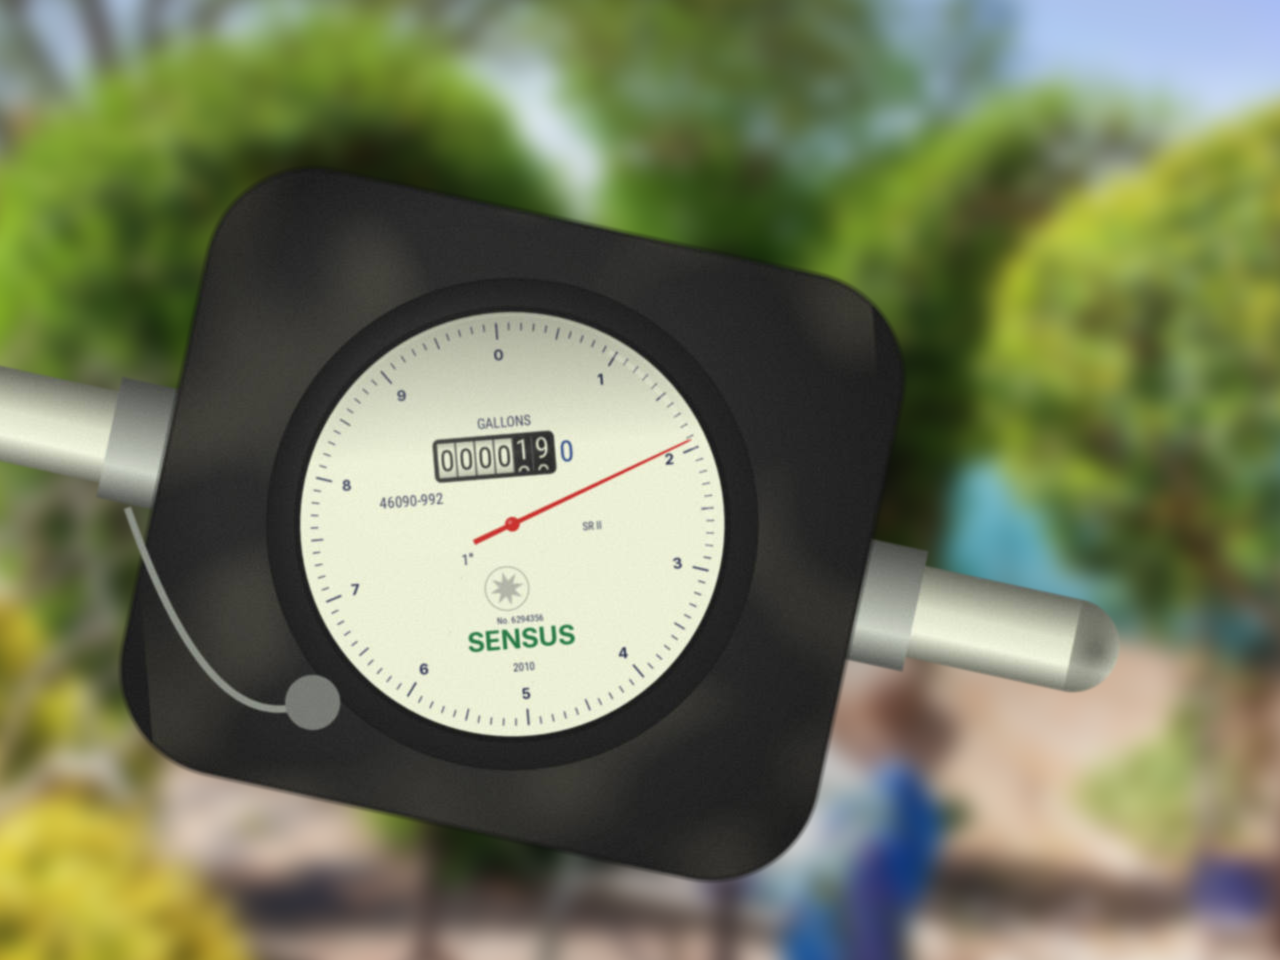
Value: 191.9 gal
